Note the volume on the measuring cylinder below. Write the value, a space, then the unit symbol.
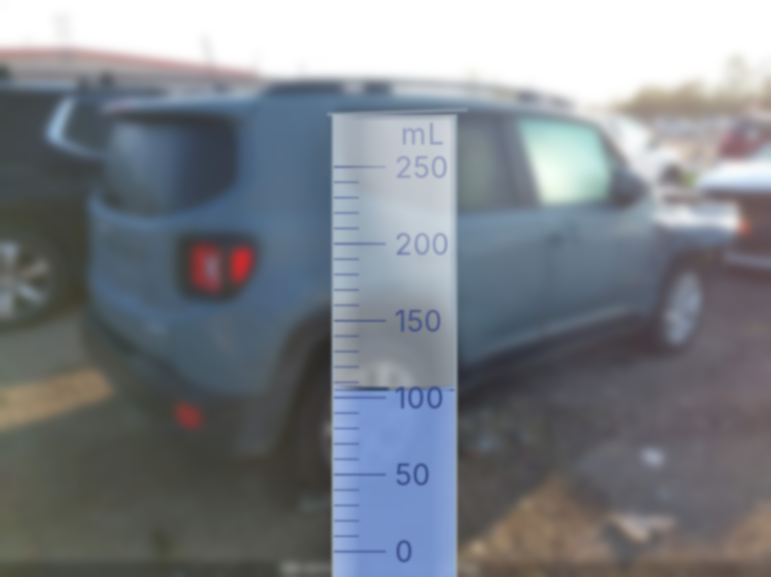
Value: 105 mL
